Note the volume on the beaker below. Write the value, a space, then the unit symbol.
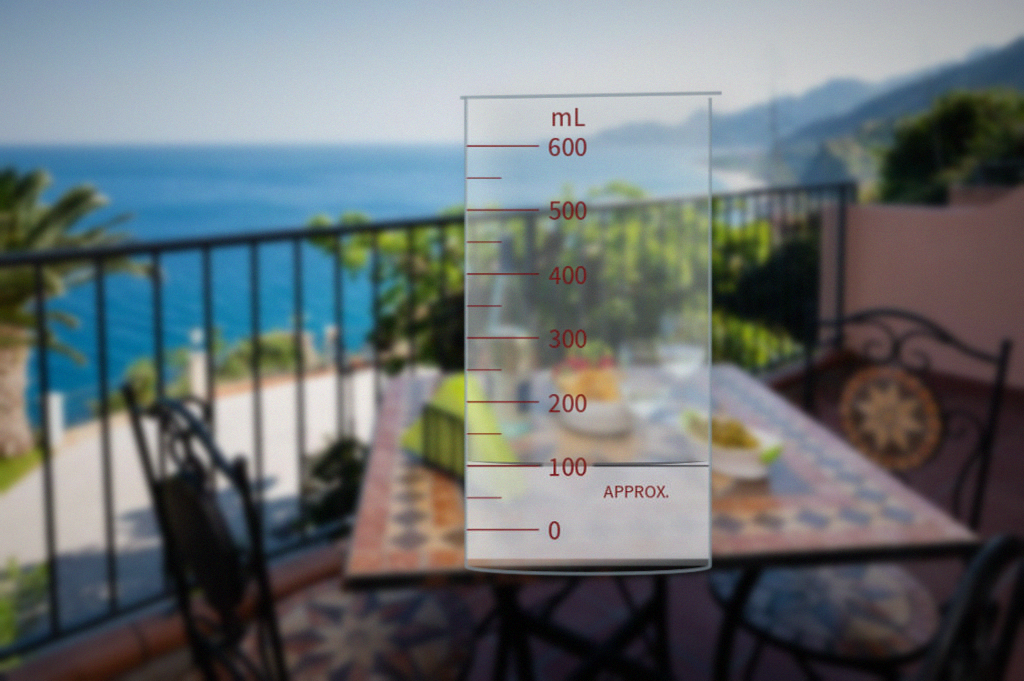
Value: 100 mL
